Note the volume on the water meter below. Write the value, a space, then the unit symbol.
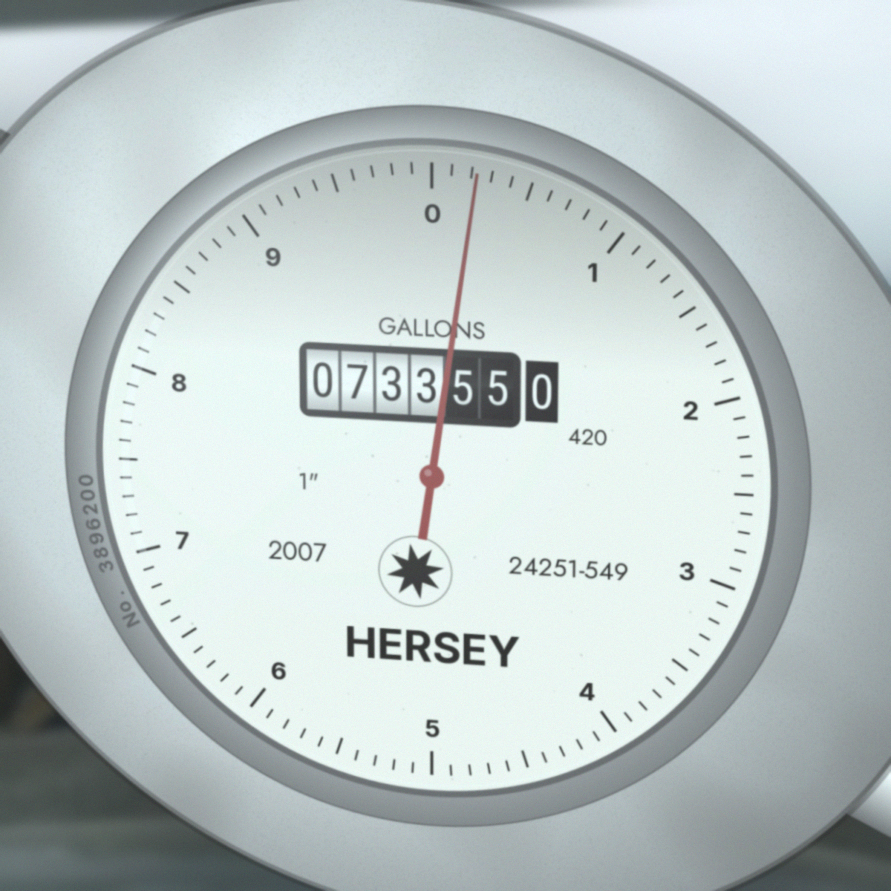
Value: 733550.2 gal
